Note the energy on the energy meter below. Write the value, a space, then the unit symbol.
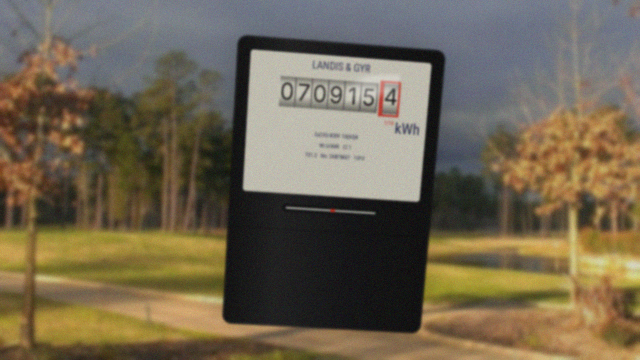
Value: 70915.4 kWh
